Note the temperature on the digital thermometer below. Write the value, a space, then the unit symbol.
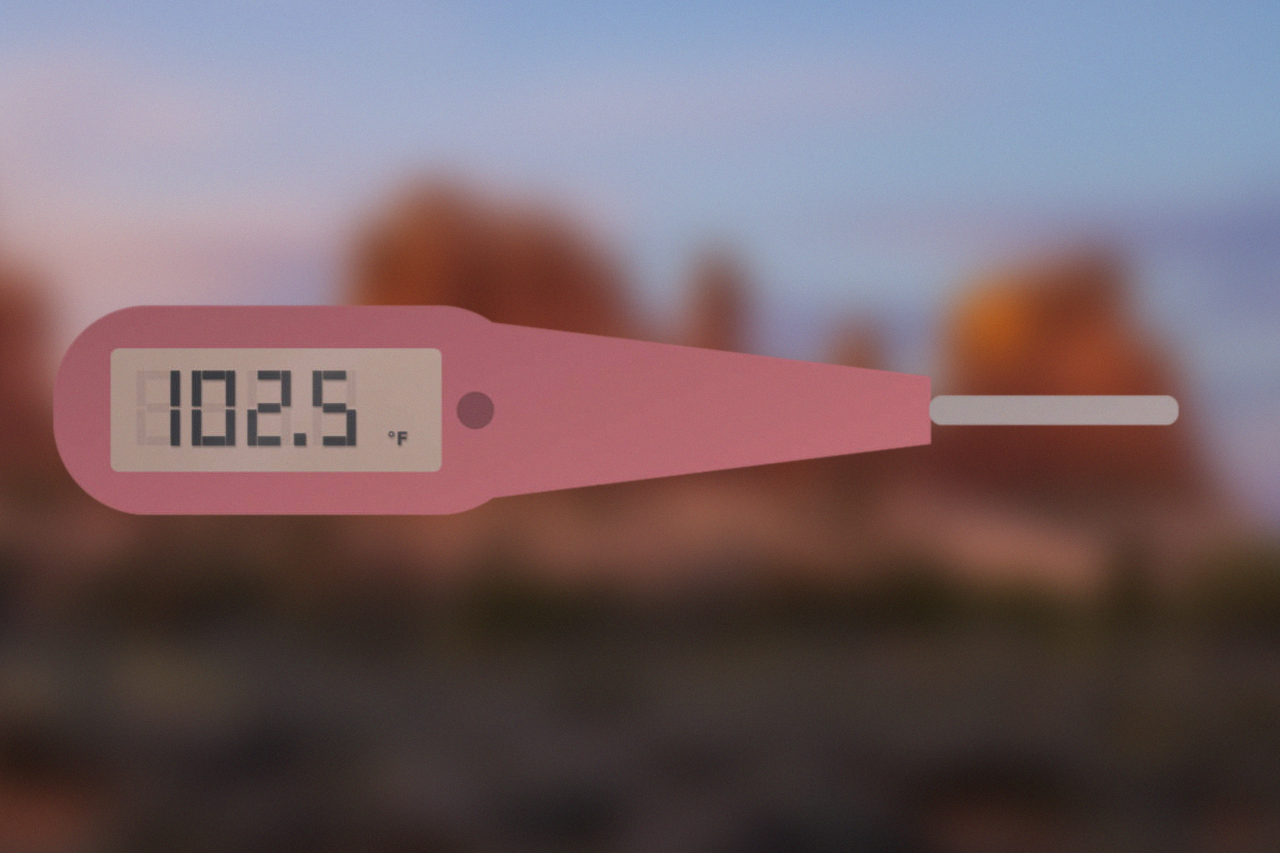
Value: 102.5 °F
